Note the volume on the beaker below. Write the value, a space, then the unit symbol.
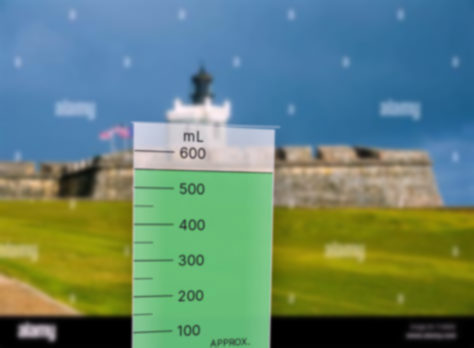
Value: 550 mL
